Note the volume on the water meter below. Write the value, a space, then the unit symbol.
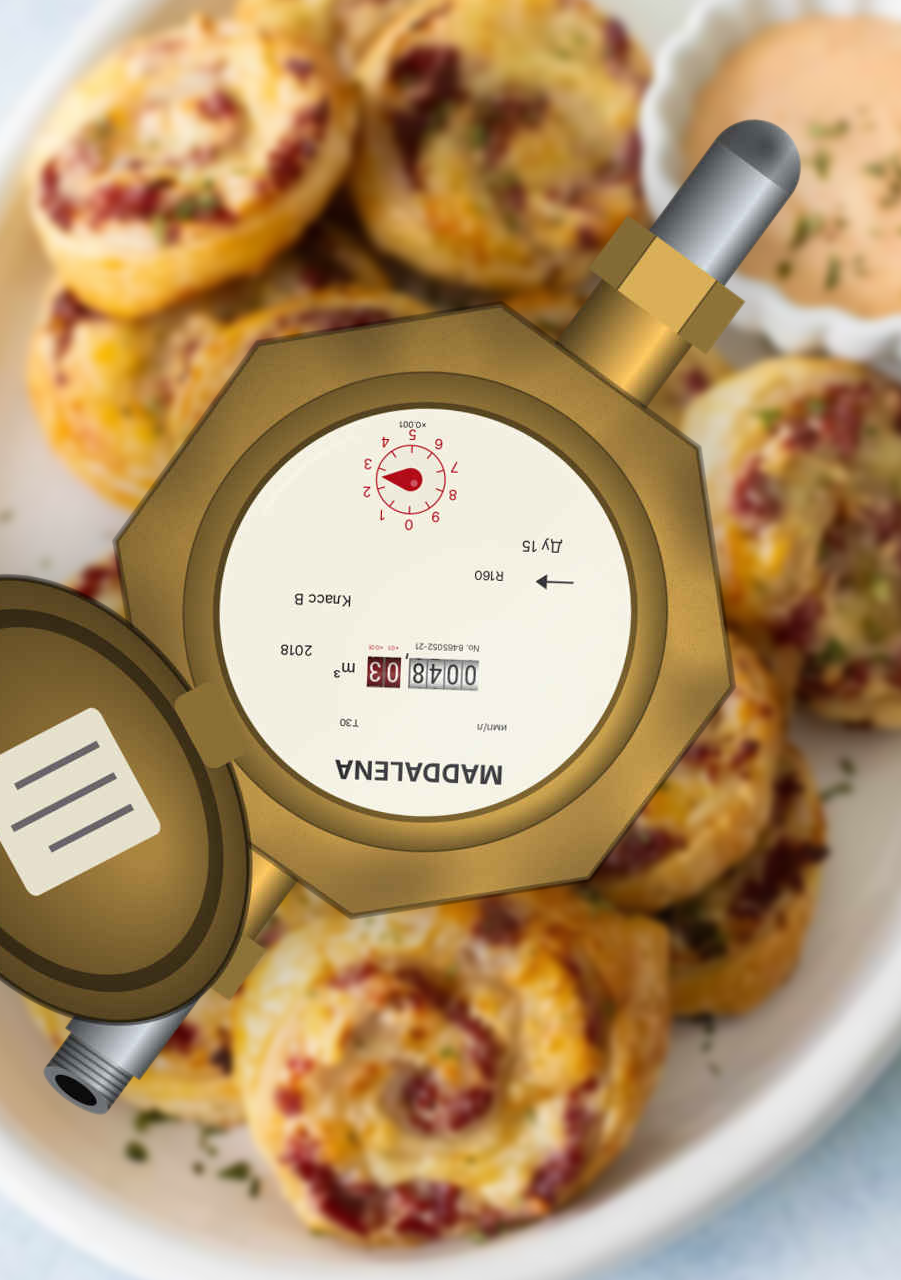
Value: 48.032 m³
